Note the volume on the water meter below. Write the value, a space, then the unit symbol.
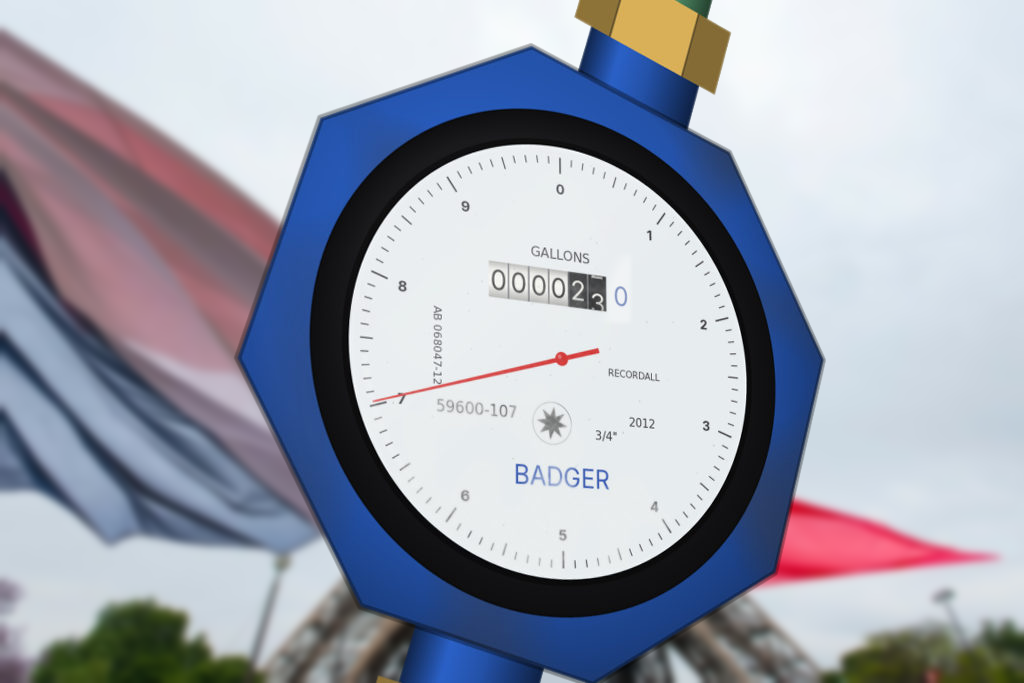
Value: 227.0 gal
